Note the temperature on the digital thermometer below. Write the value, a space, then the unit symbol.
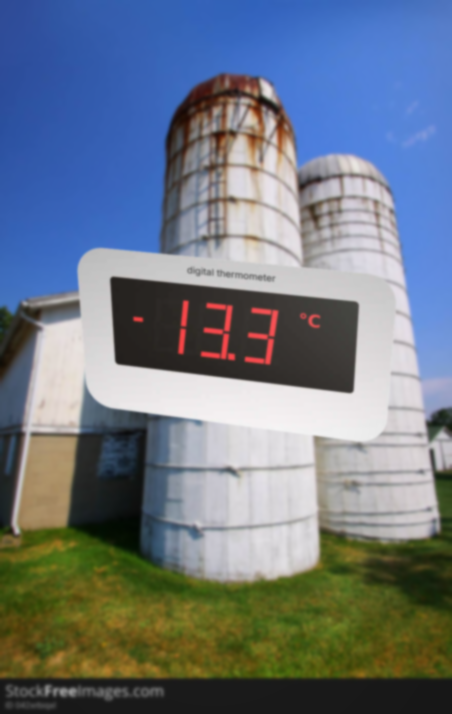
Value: -13.3 °C
